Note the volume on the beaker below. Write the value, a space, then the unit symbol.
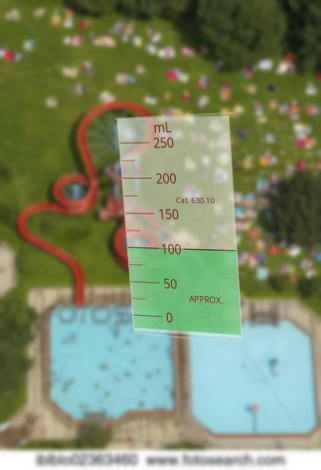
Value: 100 mL
